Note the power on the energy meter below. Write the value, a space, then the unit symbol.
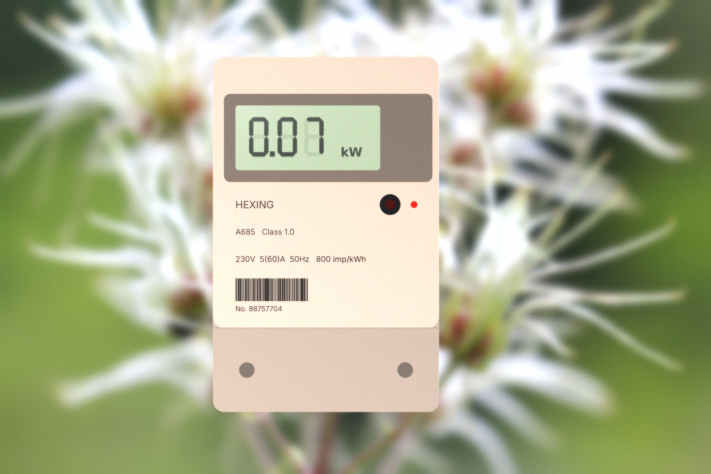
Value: 0.07 kW
